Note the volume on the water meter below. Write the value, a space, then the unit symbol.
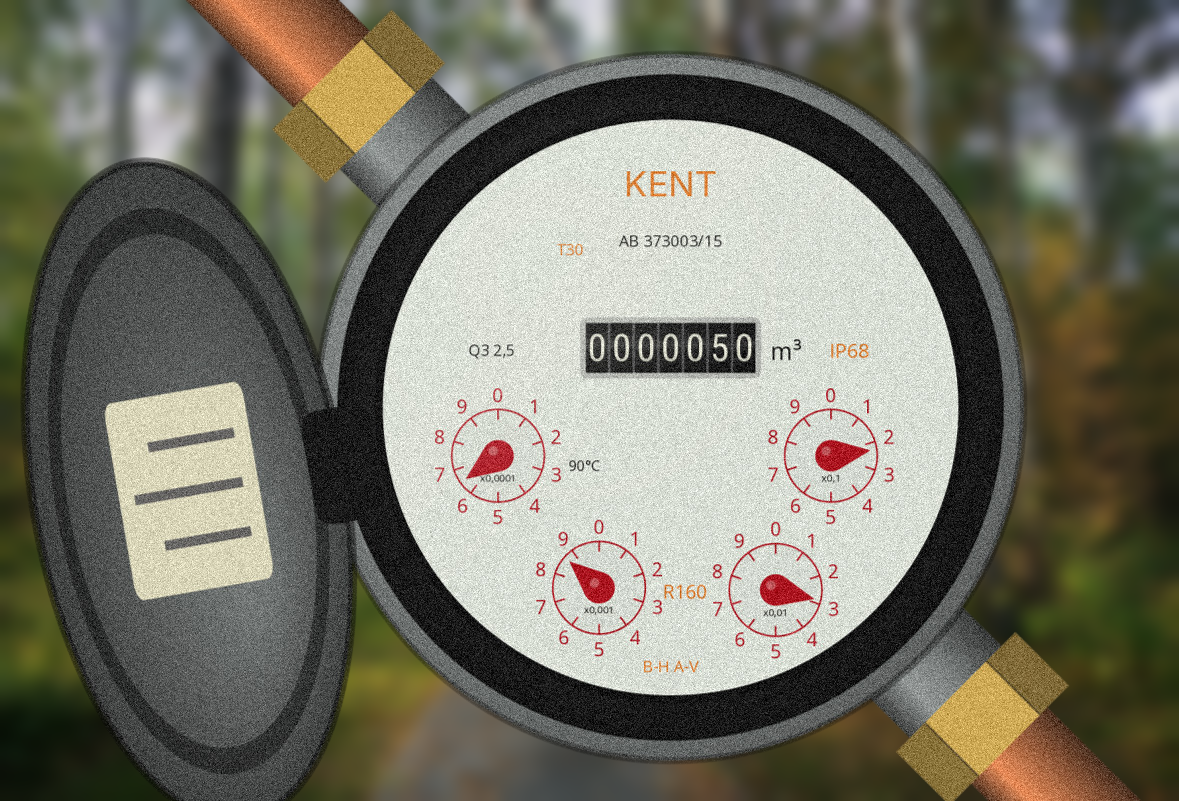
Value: 50.2286 m³
